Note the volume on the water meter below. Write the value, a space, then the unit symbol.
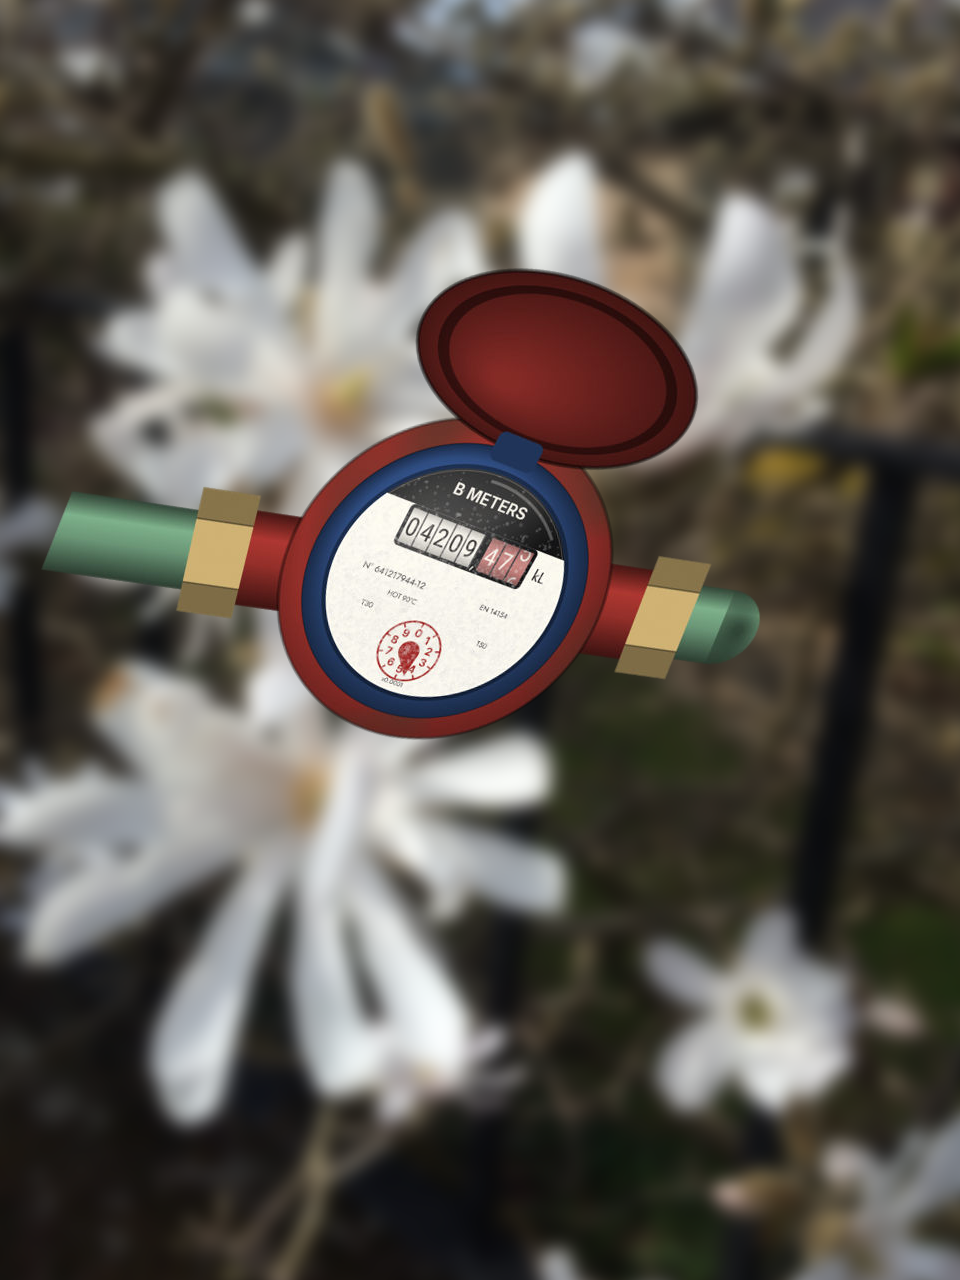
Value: 4209.4754 kL
